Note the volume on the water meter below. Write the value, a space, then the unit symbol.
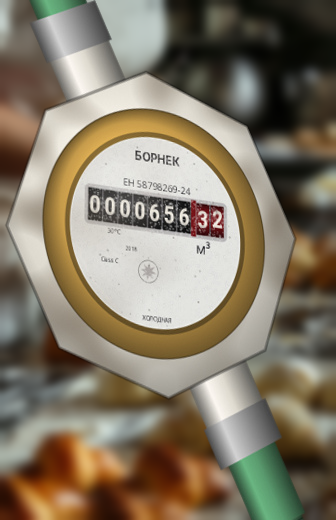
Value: 656.32 m³
